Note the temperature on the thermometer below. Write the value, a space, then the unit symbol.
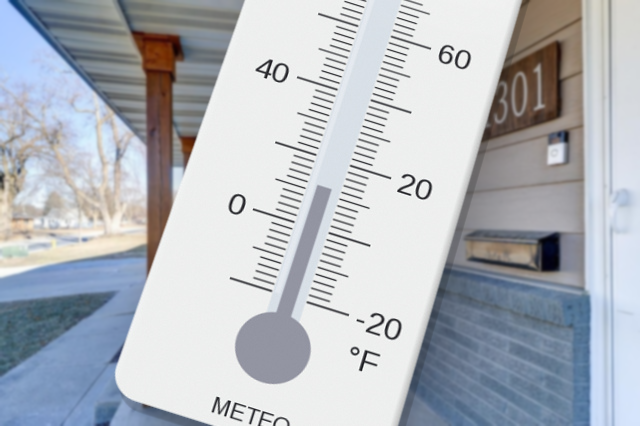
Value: 12 °F
